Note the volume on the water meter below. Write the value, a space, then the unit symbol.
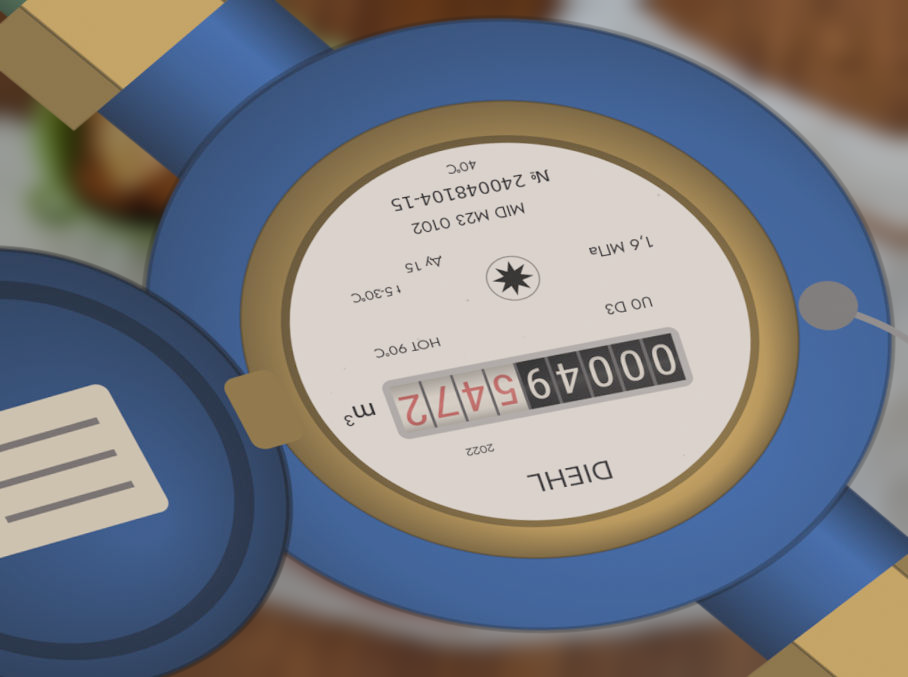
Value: 49.5472 m³
